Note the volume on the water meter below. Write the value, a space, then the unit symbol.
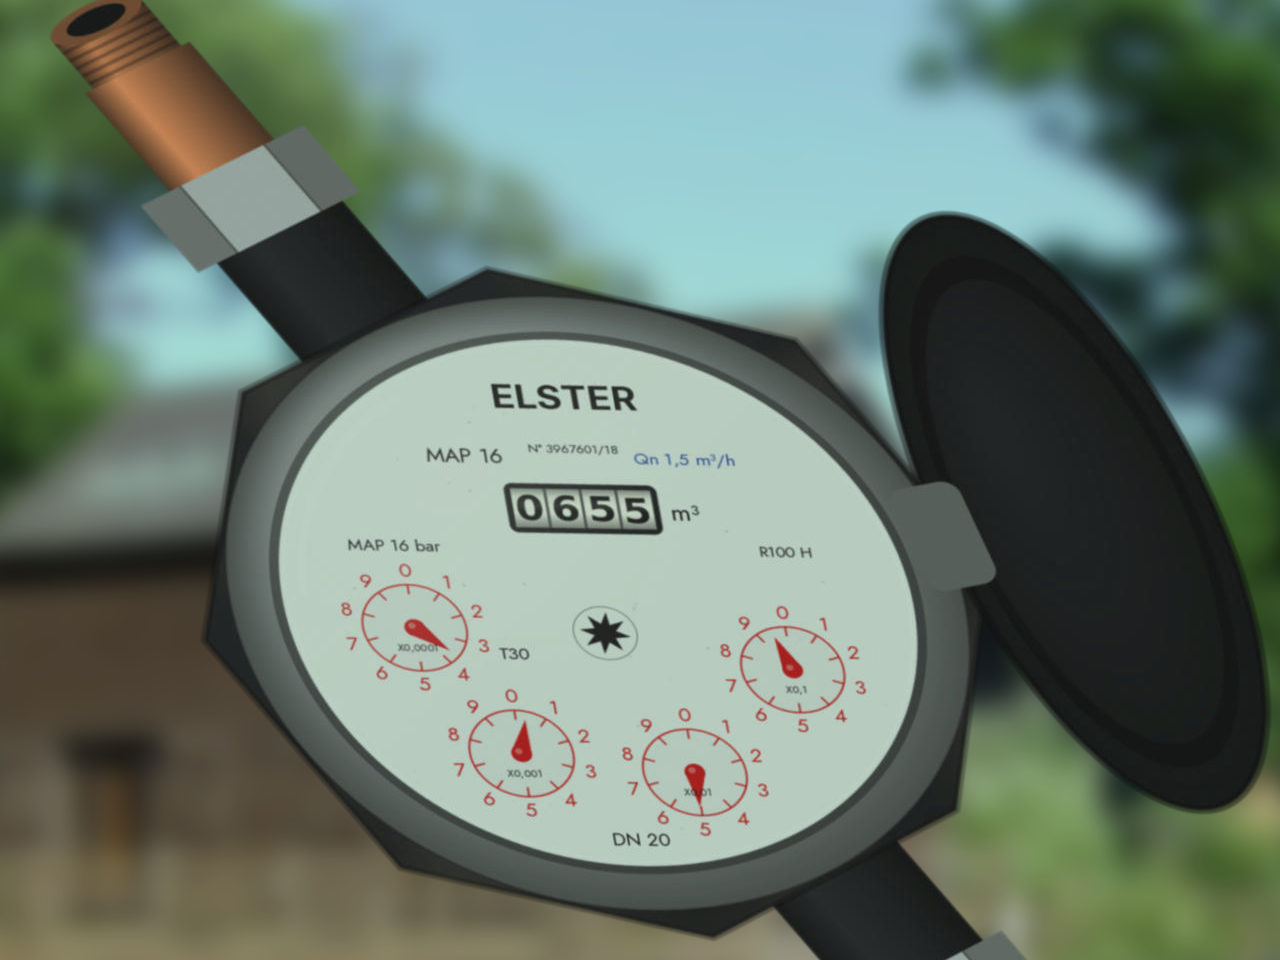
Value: 654.9503 m³
